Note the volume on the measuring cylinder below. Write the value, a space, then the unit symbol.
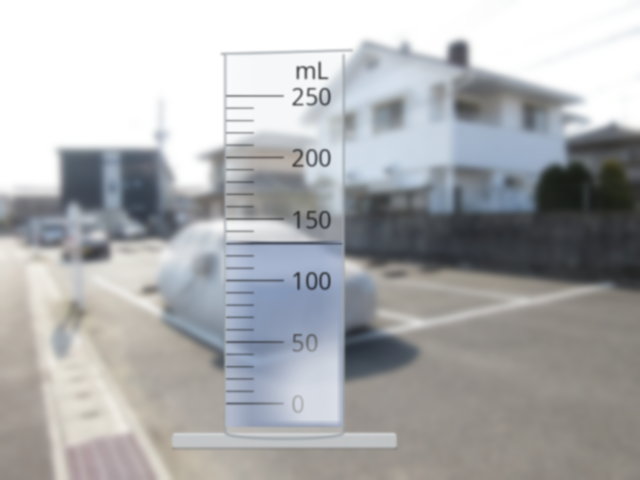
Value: 130 mL
